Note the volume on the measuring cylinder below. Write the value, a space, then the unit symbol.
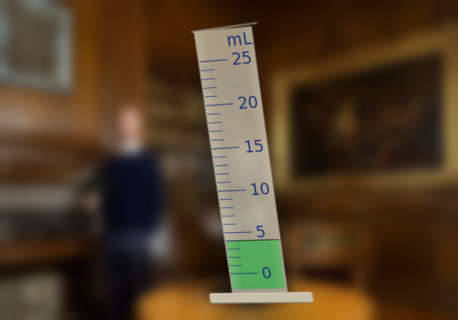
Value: 4 mL
